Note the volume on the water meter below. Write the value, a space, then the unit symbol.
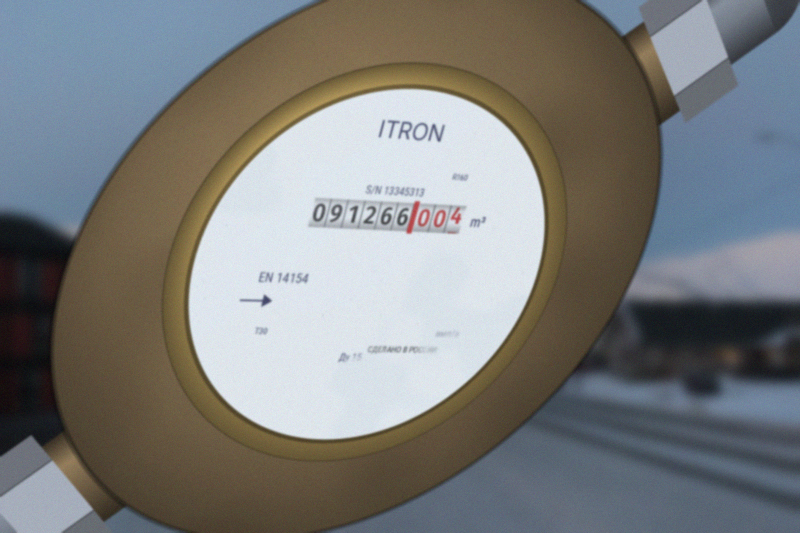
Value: 91266.004 m³
